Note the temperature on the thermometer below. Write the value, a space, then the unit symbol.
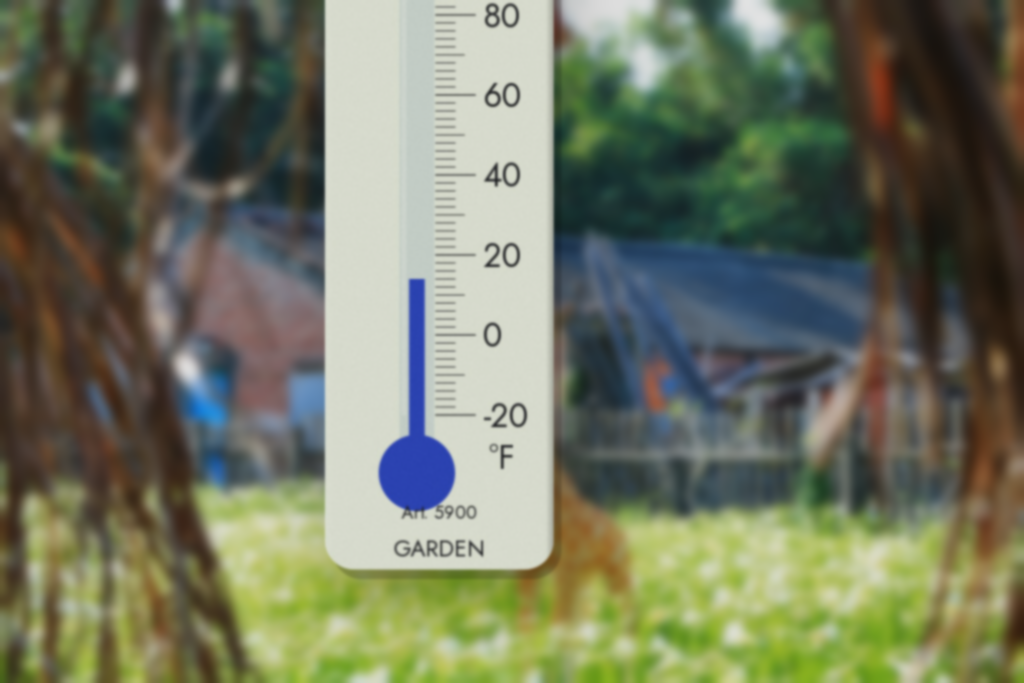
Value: 14 °F
